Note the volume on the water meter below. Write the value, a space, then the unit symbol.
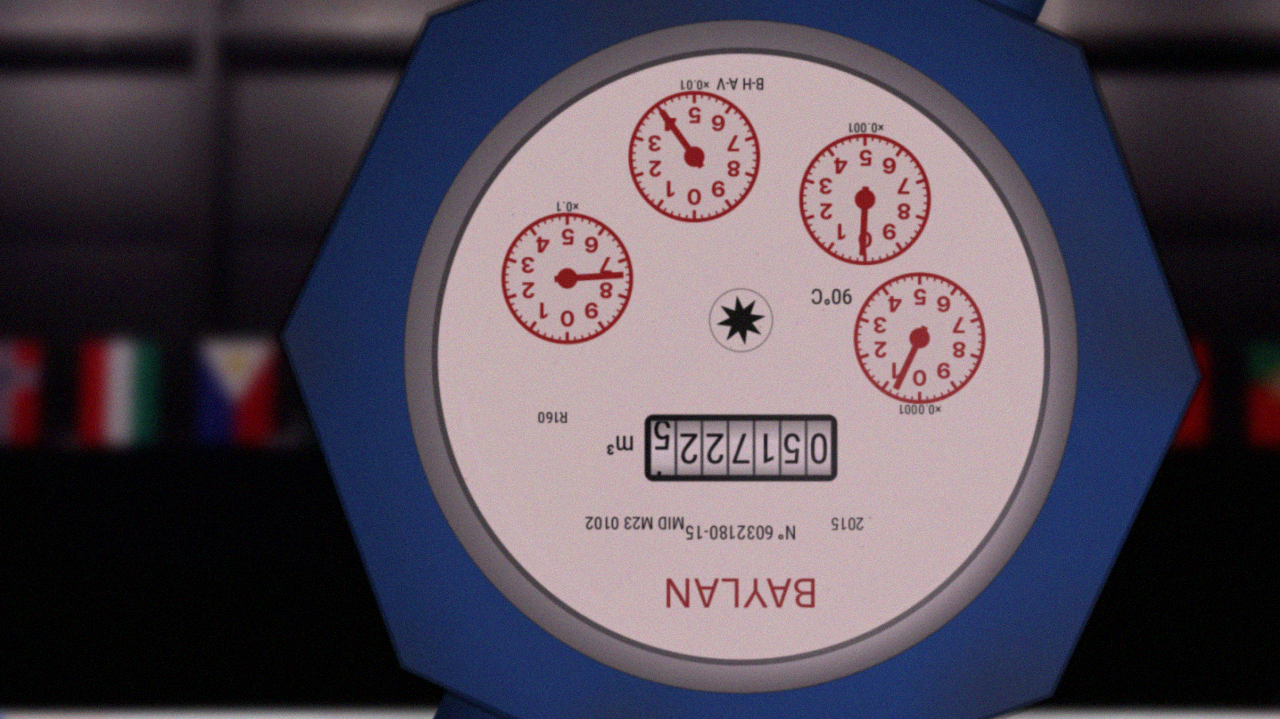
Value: 517224.7400 m³
